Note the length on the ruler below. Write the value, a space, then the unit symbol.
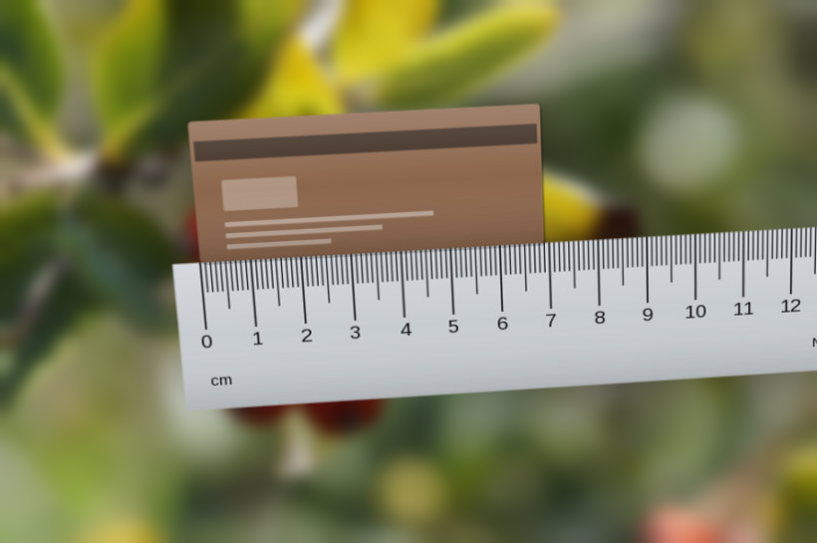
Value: 6.9 cm
